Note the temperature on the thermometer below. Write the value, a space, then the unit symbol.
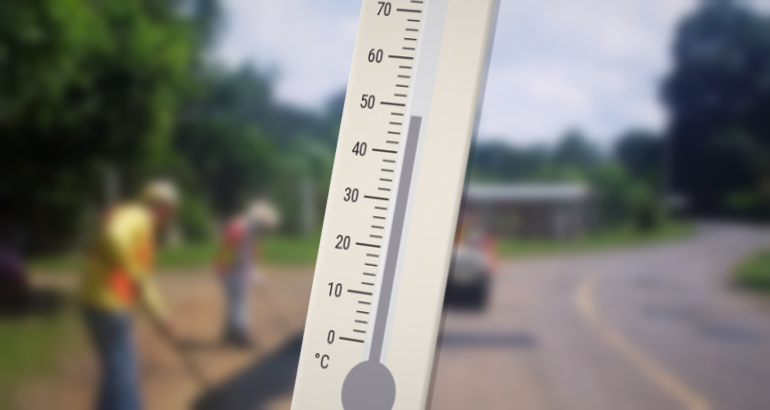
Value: 48 °C
